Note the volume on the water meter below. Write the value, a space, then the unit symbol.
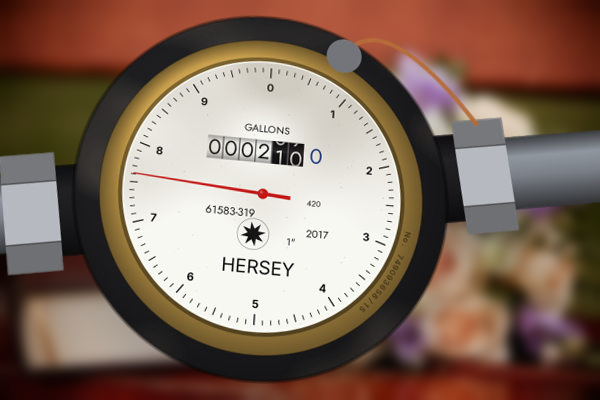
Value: 2097.6 gal
